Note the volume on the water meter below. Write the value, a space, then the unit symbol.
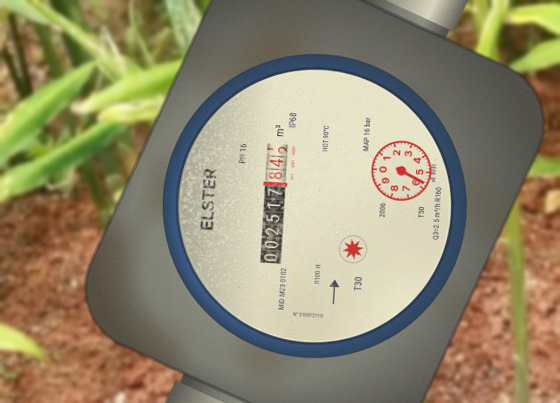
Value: 2517.8415 m³
